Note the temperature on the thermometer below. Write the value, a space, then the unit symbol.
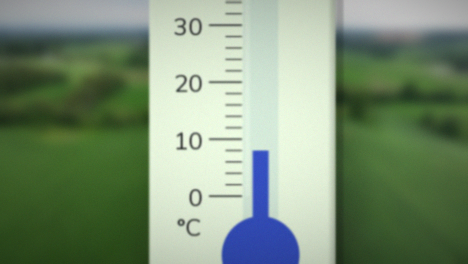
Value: 8 °C
